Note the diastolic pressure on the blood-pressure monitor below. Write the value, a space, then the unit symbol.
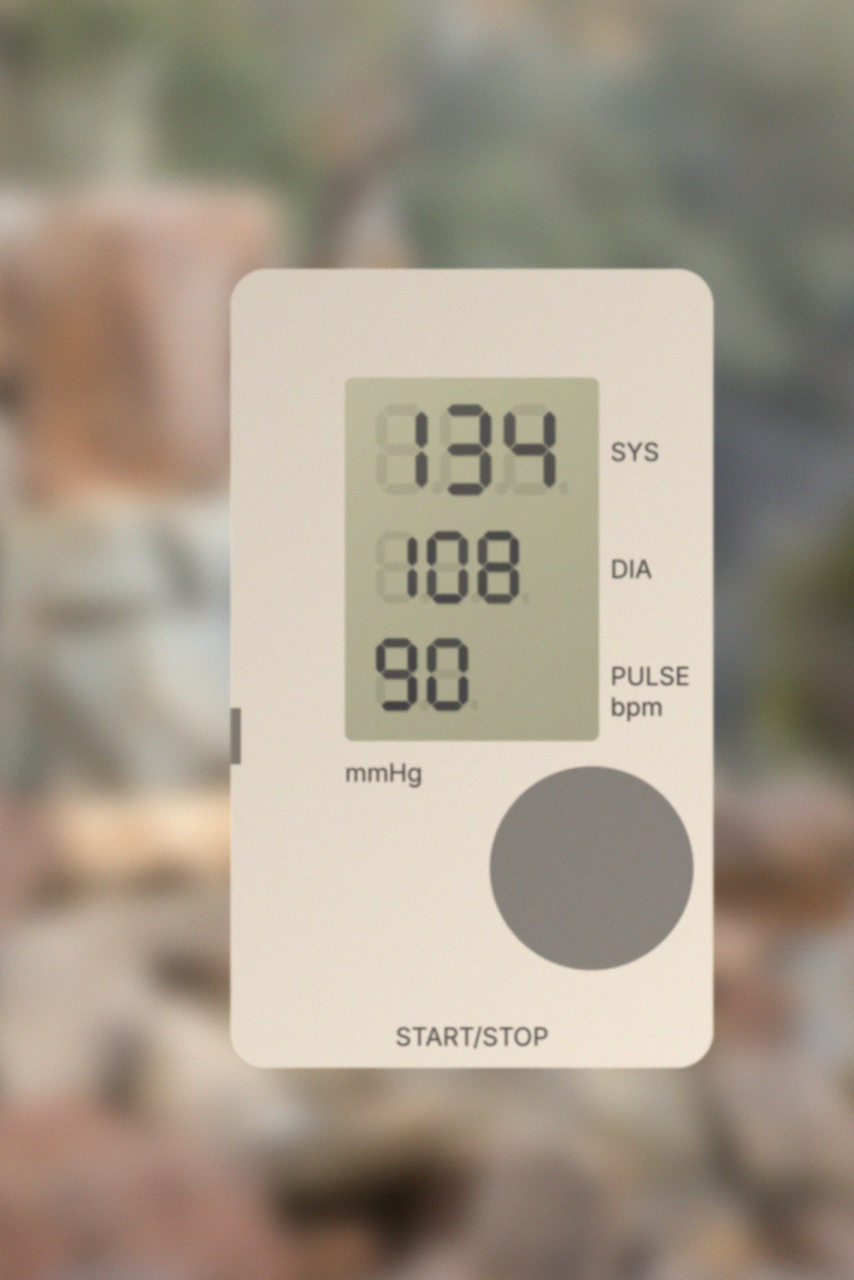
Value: 108 mmHg
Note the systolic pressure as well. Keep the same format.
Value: 134 mmHg
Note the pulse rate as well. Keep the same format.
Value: 90 bpm
